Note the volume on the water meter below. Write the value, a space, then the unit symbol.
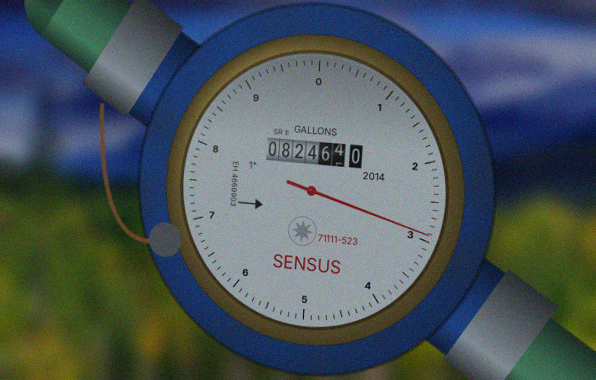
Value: 824642.9 gal
